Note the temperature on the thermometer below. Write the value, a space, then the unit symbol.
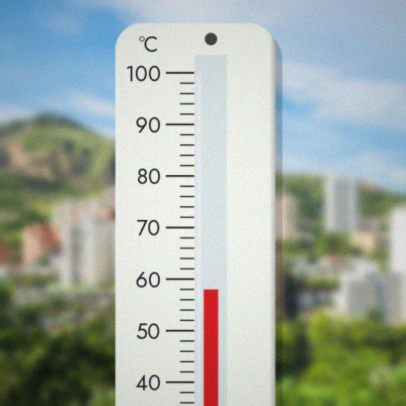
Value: 58 °C
